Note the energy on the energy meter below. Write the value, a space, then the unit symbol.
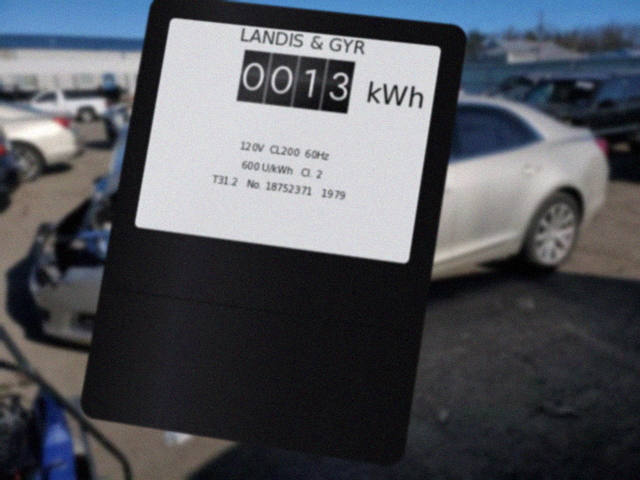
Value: 13 kWh
